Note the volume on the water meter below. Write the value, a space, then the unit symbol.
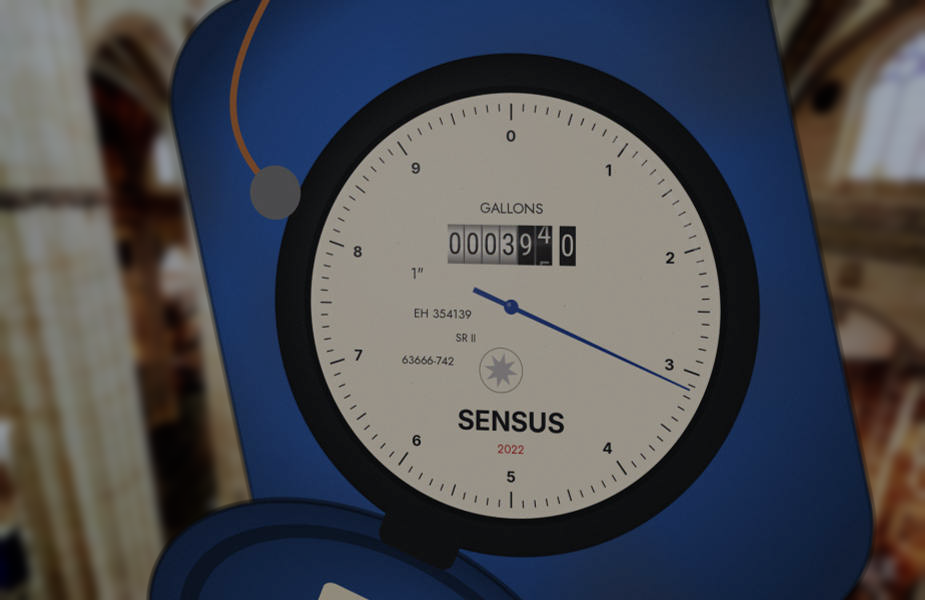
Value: 3943.1 gal
